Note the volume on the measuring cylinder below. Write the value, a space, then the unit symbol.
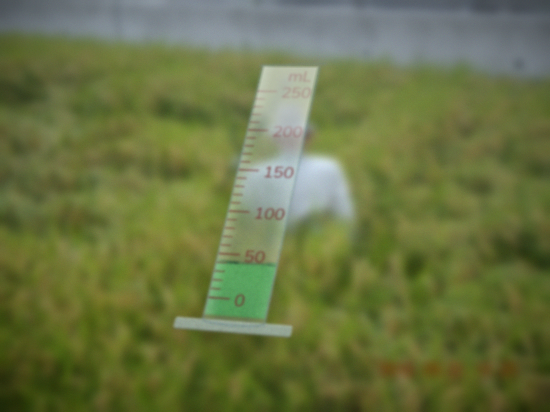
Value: 40 mL
